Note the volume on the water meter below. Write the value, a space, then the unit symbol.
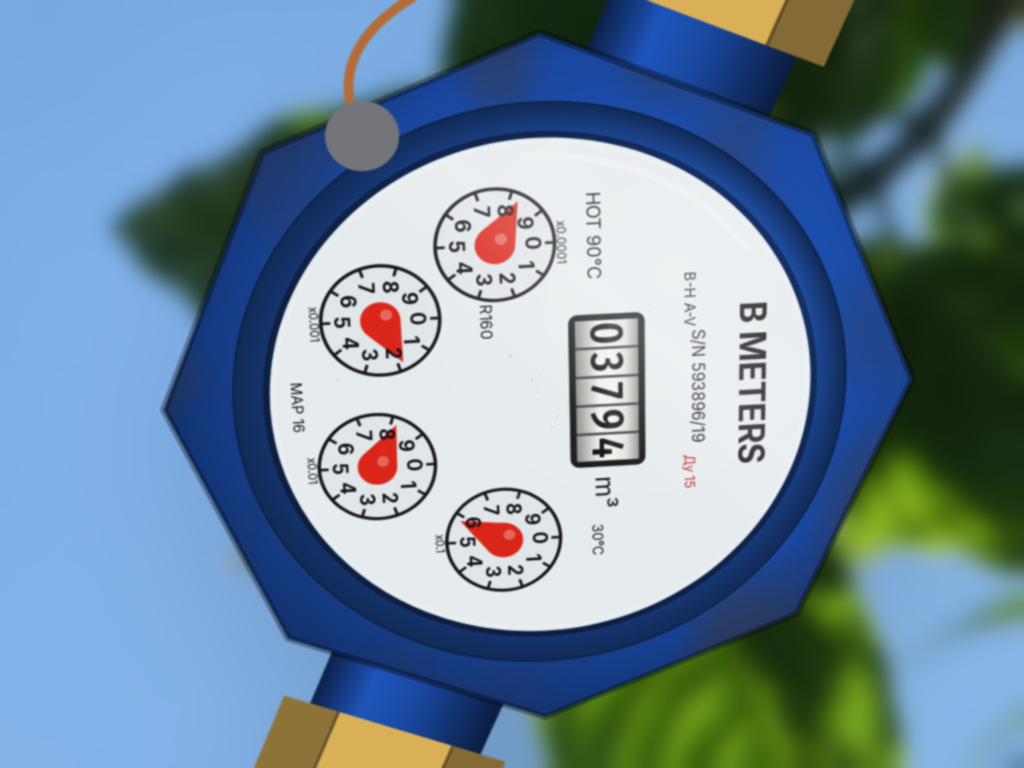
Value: 3794.5818 m³
